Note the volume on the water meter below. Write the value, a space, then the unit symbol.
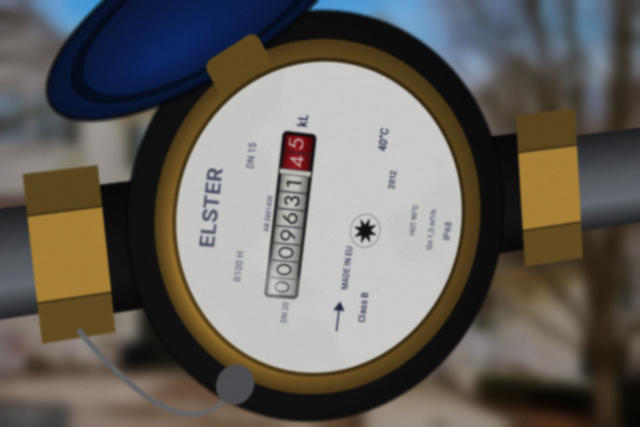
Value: 9631.45 kL
